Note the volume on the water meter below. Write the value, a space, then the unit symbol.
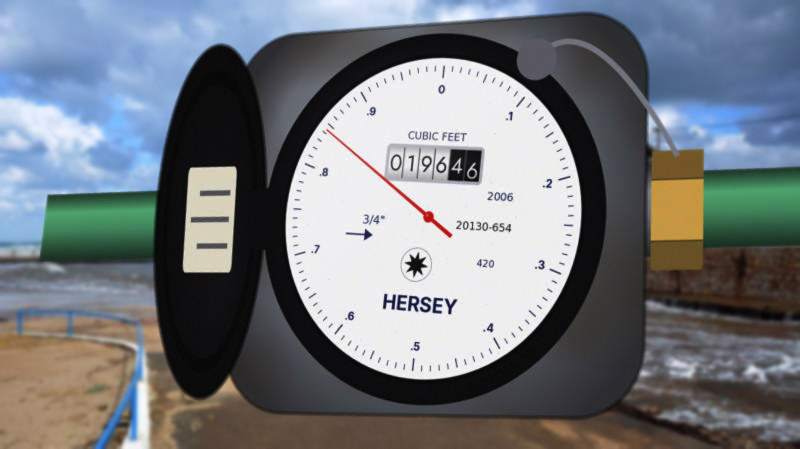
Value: 19645.84 ft³
